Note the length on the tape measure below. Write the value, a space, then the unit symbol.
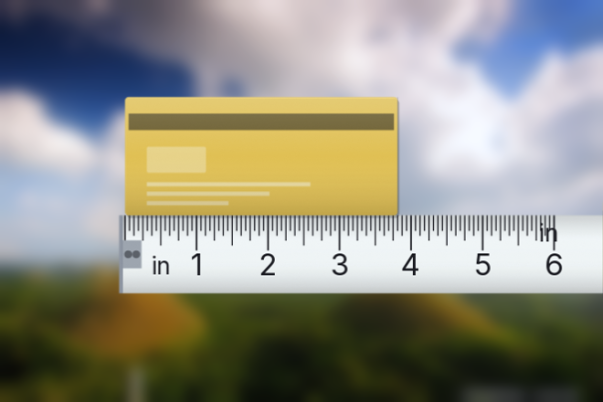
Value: 3.8125 in
